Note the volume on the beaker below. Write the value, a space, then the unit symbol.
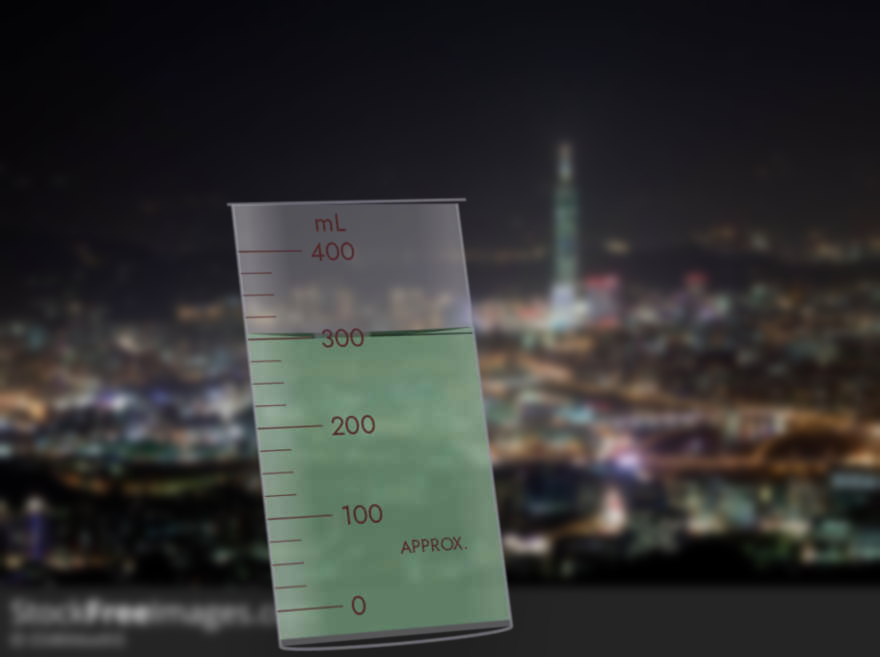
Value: 300 mL
